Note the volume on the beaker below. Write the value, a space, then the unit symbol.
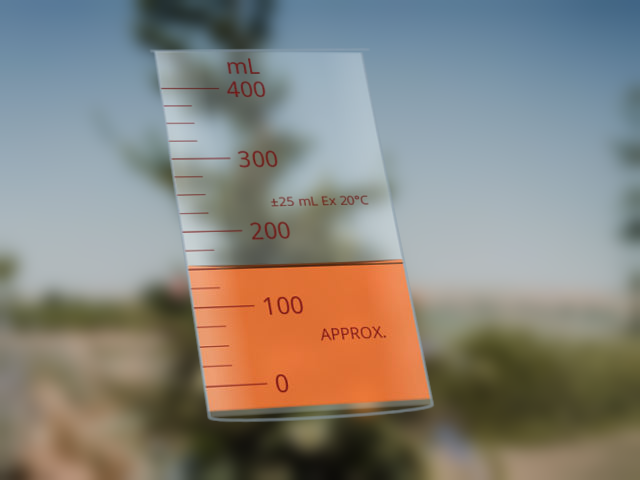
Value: 150 mL
